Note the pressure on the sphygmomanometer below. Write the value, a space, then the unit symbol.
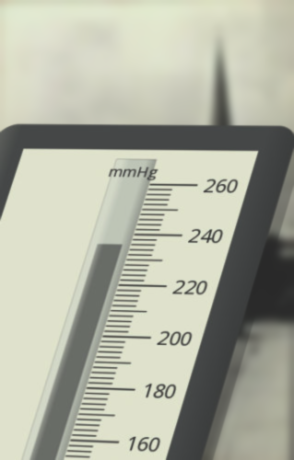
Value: 236 mmHg
